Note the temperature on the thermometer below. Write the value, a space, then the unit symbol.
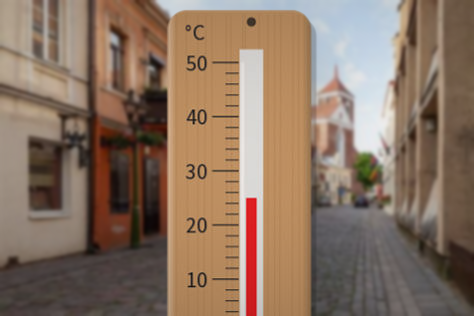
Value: 25 °C
